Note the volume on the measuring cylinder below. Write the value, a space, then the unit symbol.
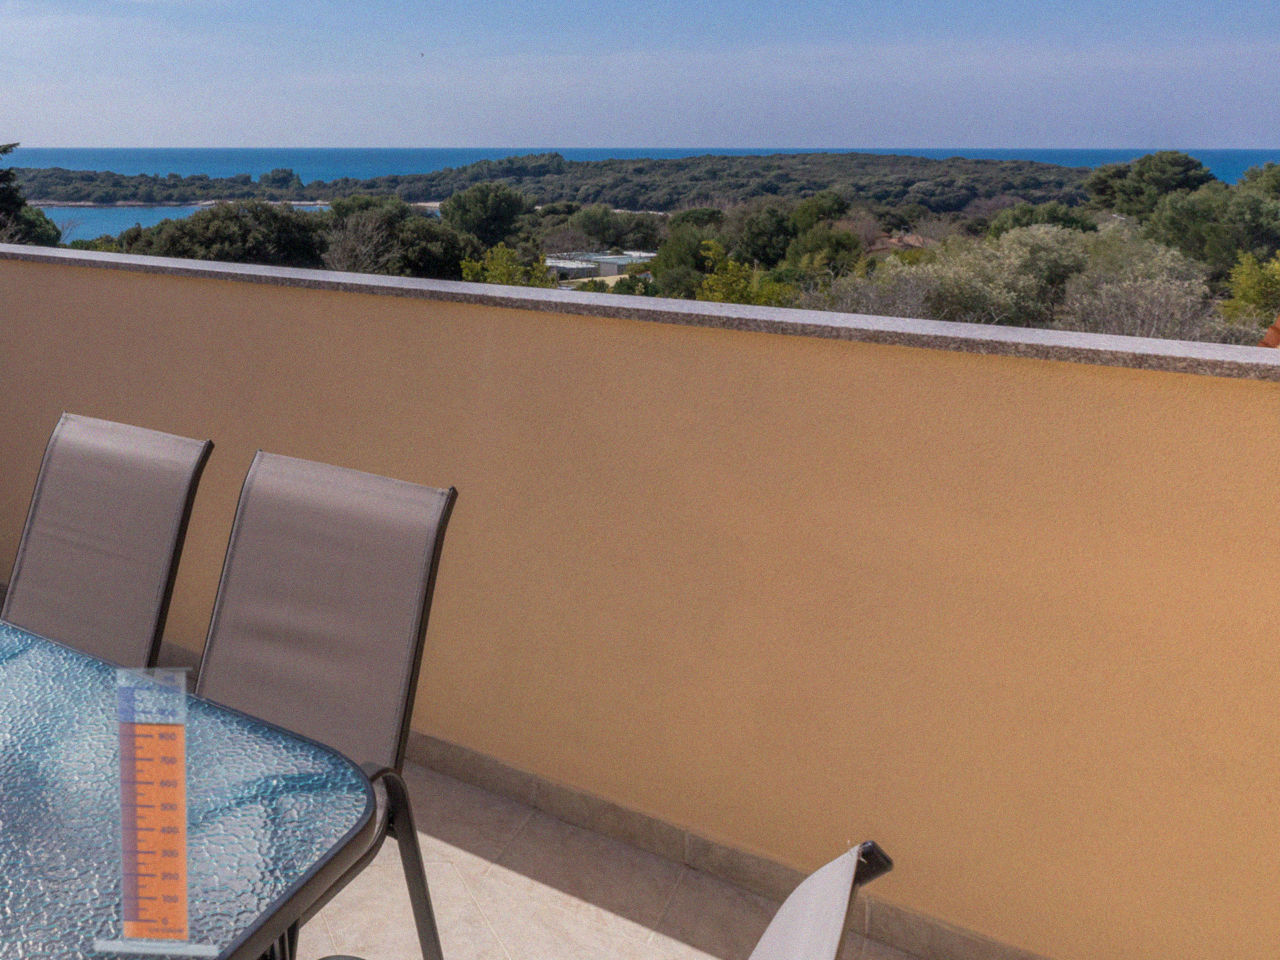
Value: 850 mL
